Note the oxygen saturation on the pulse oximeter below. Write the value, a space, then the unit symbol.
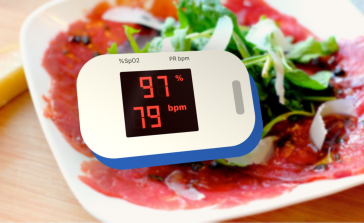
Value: 97 %
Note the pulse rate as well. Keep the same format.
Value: 79 bpm
